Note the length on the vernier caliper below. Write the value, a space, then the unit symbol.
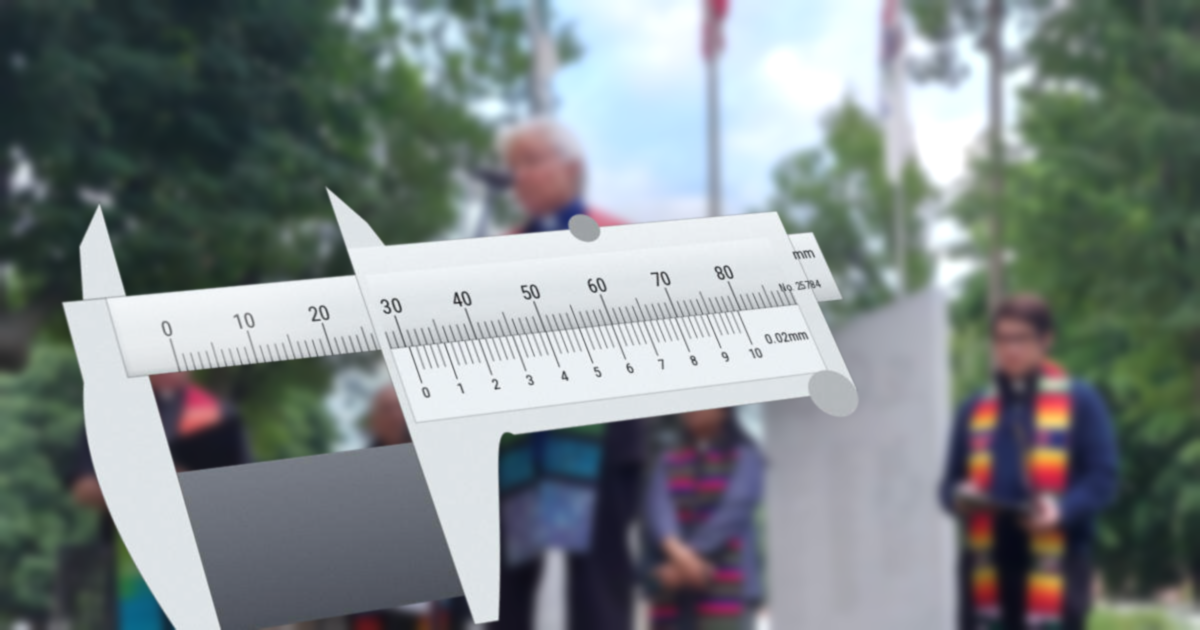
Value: 30.5 mm
